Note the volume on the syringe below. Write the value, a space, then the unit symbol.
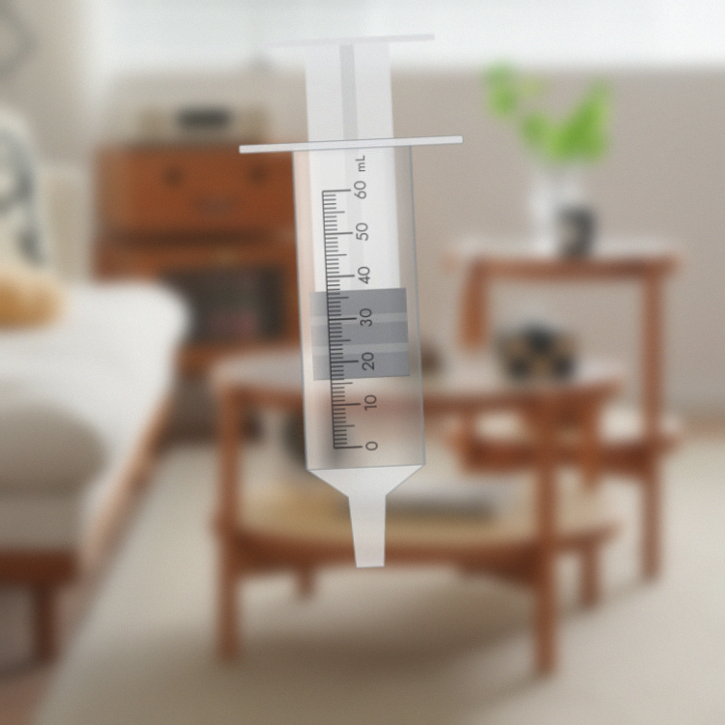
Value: 16 mL
